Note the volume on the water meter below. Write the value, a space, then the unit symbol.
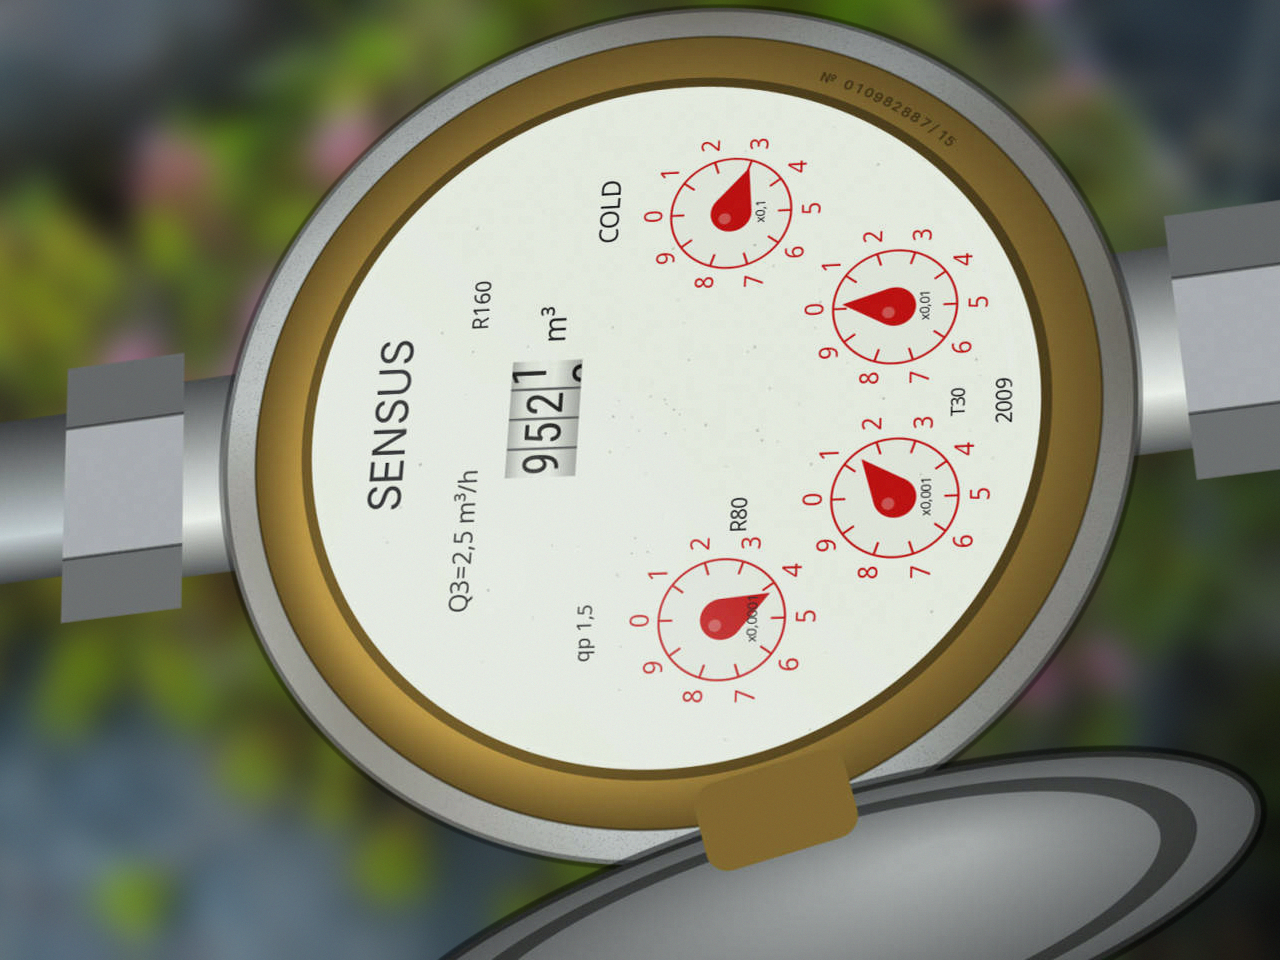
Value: 9521.3014 m³
